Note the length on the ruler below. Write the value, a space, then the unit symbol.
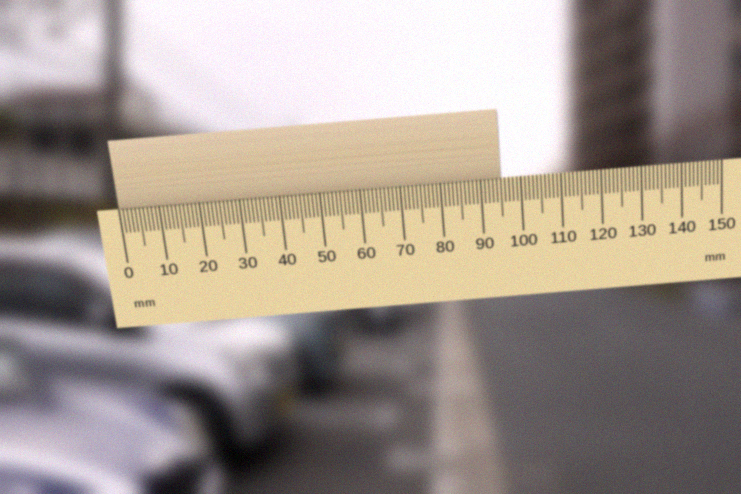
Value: 95 mm
